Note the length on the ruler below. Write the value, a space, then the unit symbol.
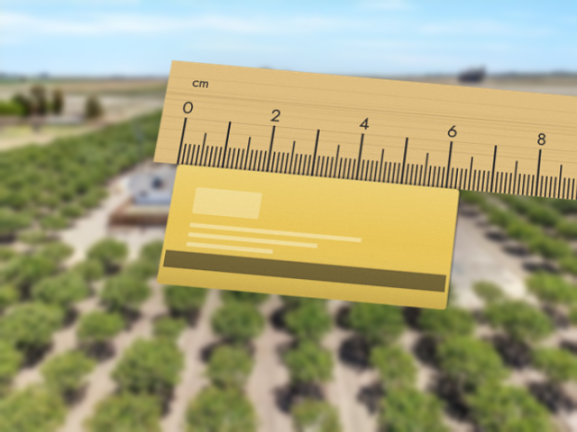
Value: 6.3 cm
